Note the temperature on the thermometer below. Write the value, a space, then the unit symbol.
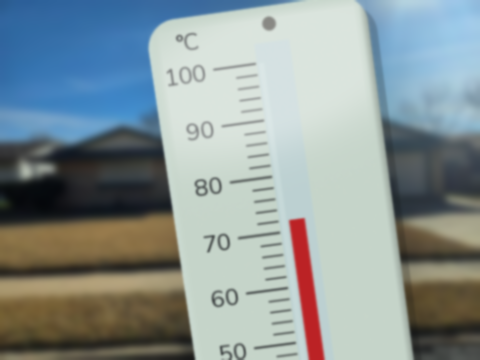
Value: 72 °C
